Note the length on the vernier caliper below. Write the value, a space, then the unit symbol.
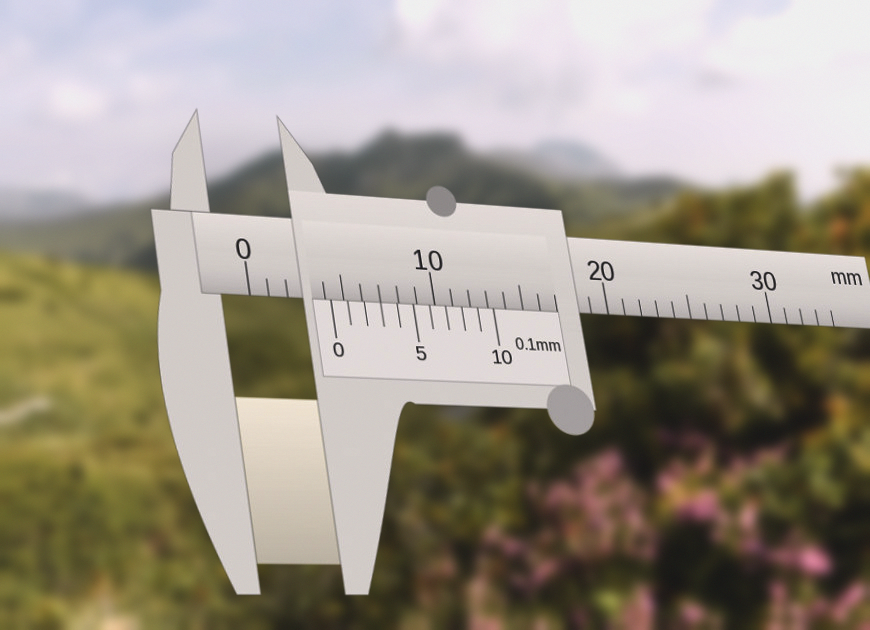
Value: 4.3 mm
